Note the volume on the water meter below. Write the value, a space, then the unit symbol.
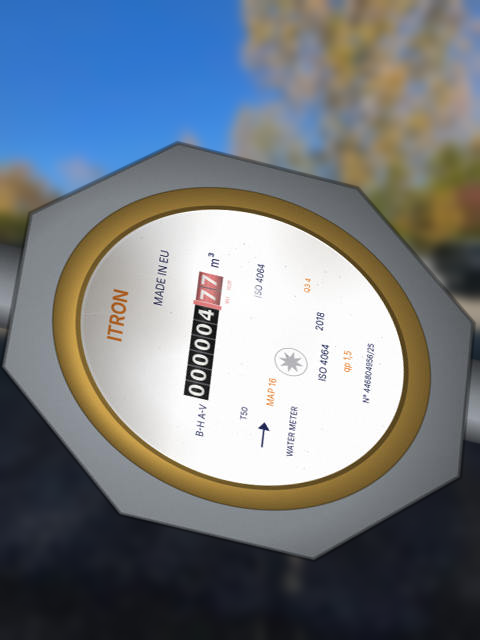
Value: 4.77 m³
